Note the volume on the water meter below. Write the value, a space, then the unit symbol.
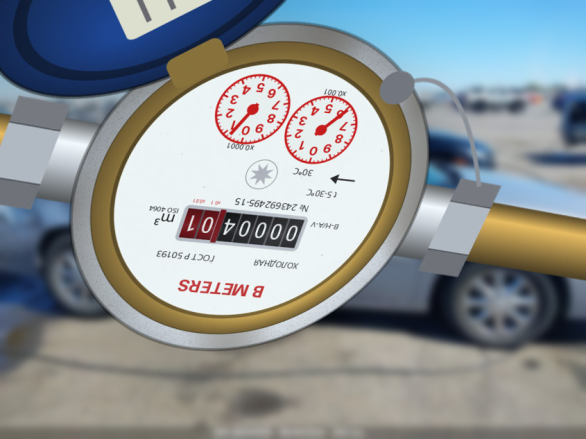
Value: 4.0160 m³
